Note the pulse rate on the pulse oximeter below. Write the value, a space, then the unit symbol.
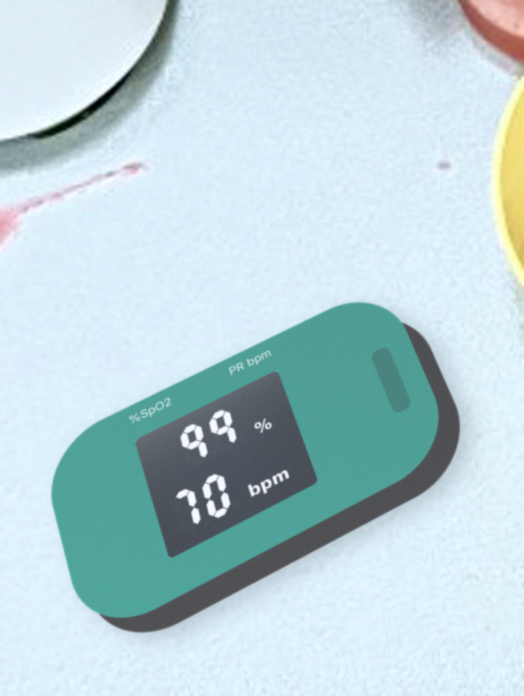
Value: 70 bpm
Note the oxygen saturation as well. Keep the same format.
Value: 99 %
